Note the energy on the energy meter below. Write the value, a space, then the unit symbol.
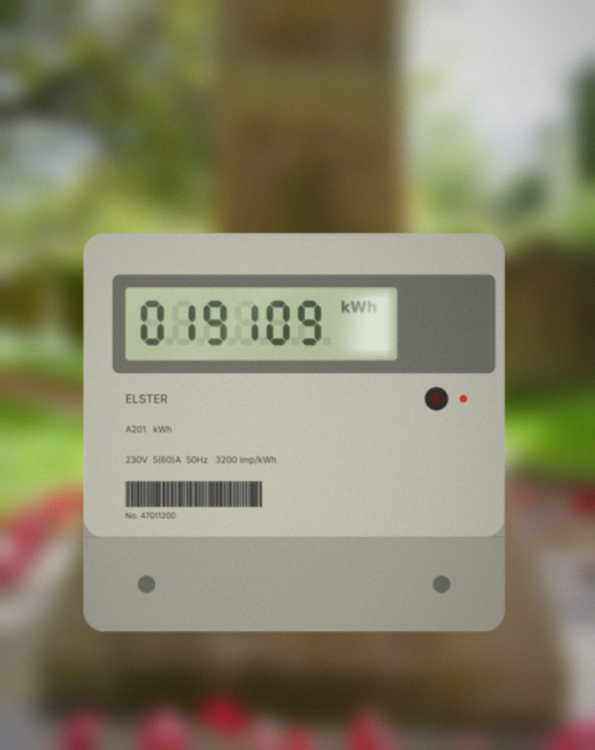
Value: 19109 kWh
